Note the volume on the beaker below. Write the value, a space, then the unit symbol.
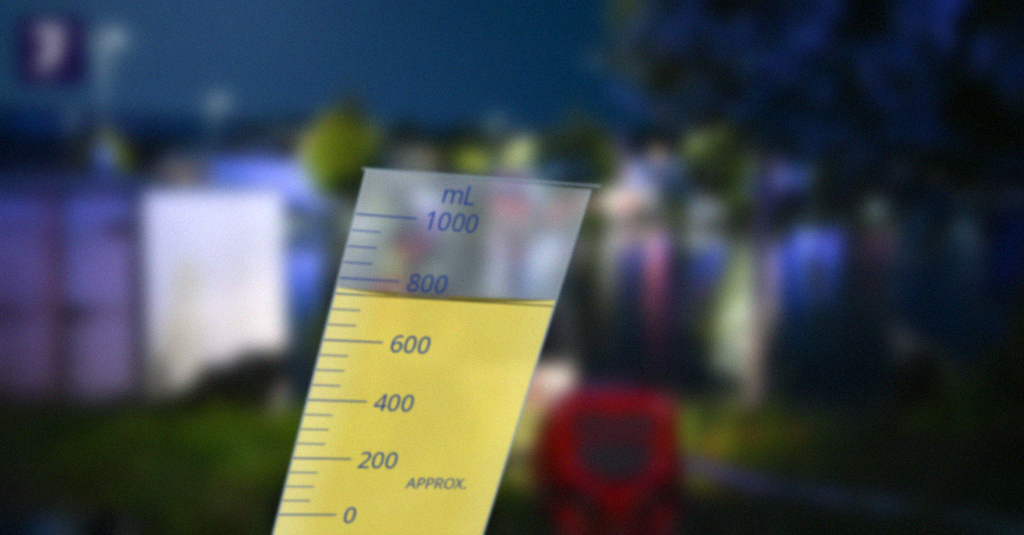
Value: 750 mL
